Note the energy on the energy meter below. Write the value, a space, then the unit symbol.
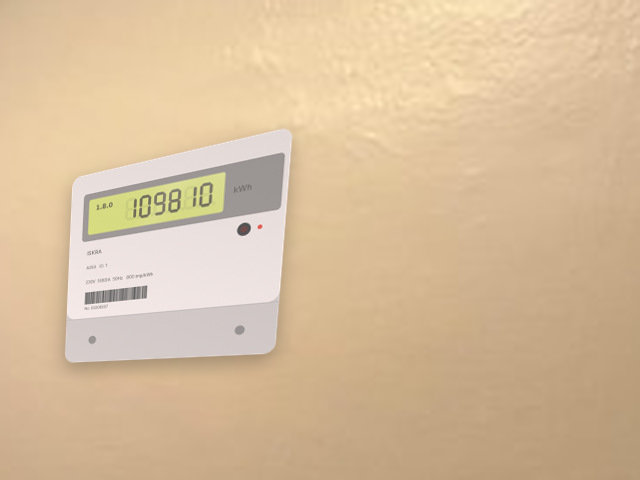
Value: 109810 kWh
